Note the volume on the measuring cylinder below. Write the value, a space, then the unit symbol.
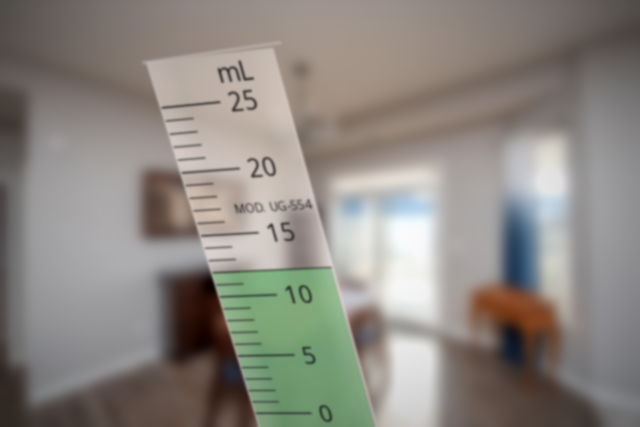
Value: 12 mL
